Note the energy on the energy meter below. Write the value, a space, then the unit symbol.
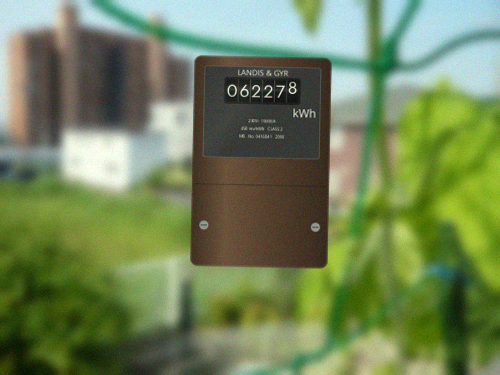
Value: 62278 kWh
